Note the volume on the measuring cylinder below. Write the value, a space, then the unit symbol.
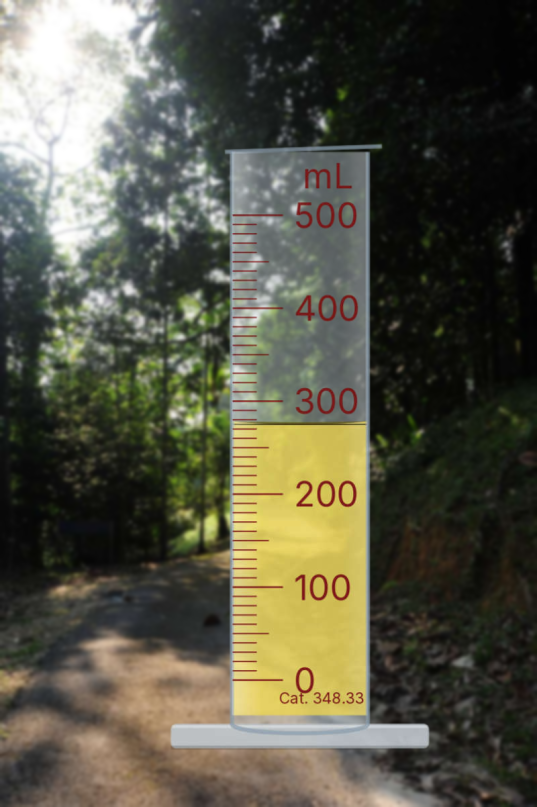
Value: 275 mL
